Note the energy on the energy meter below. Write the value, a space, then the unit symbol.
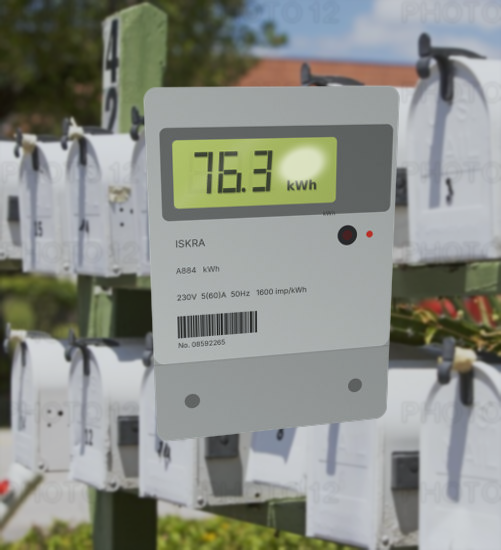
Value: 76.3 kWh
